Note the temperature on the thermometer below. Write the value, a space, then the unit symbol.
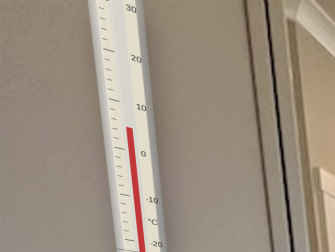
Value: 5 °C
